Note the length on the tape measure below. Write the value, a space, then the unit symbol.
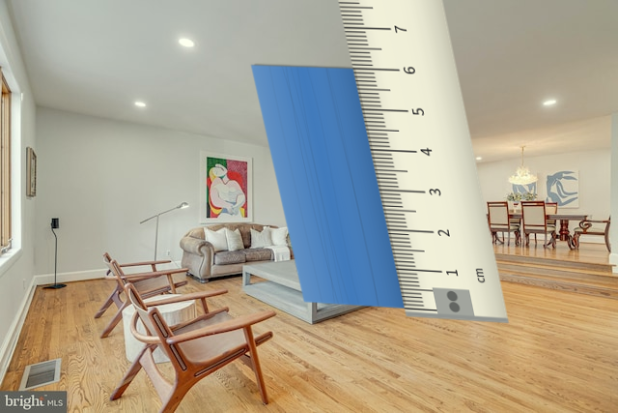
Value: 6 cm
